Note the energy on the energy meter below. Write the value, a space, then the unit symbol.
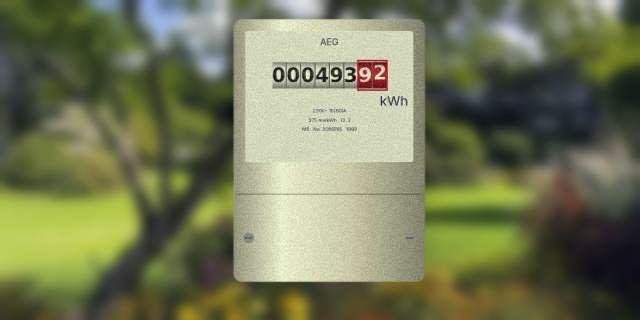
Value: 493.92 kWh
